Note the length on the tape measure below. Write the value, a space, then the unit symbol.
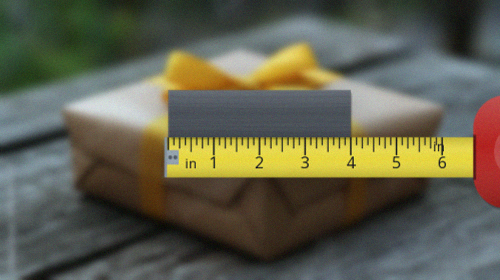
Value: 4 in
